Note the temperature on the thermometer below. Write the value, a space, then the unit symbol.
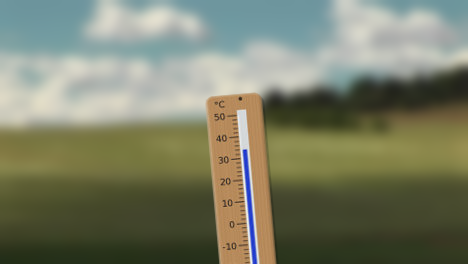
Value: 34 °C
